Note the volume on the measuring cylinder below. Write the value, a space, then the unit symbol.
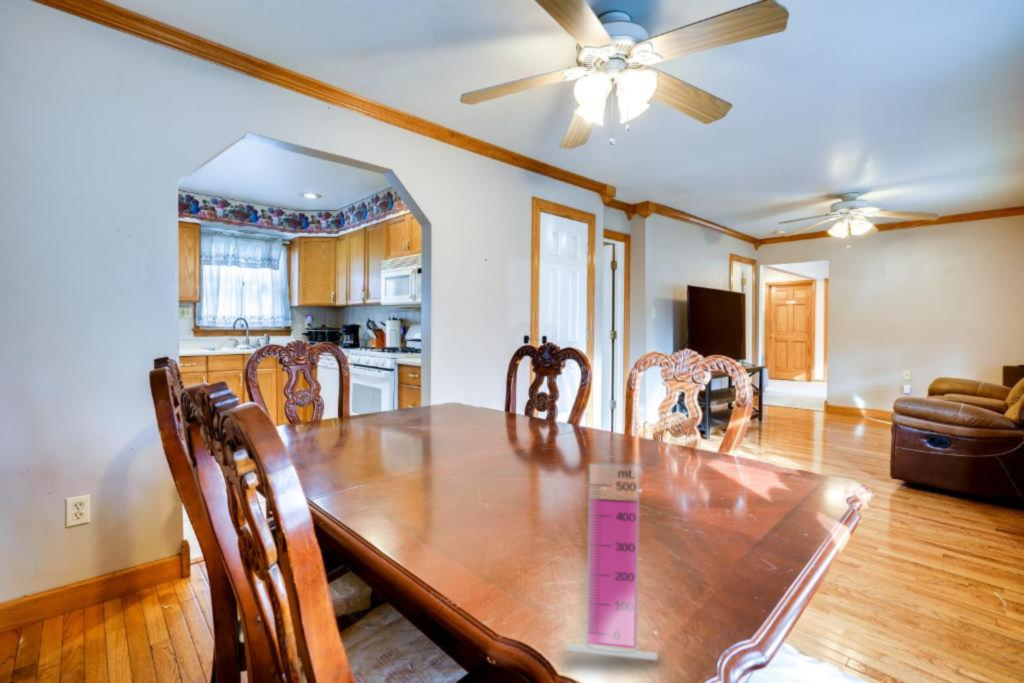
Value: 450 mL
